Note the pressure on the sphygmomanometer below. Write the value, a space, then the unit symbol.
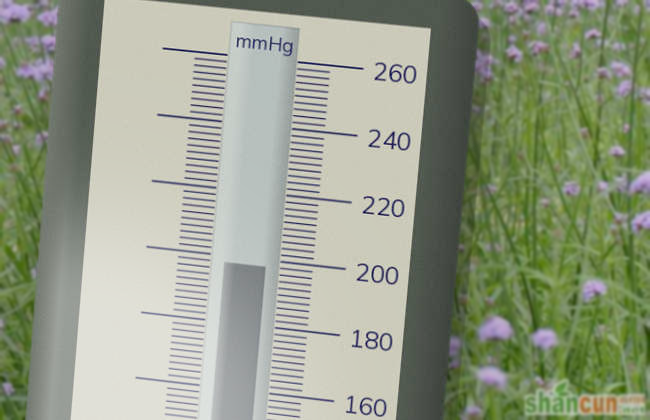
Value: 198 mmHg
